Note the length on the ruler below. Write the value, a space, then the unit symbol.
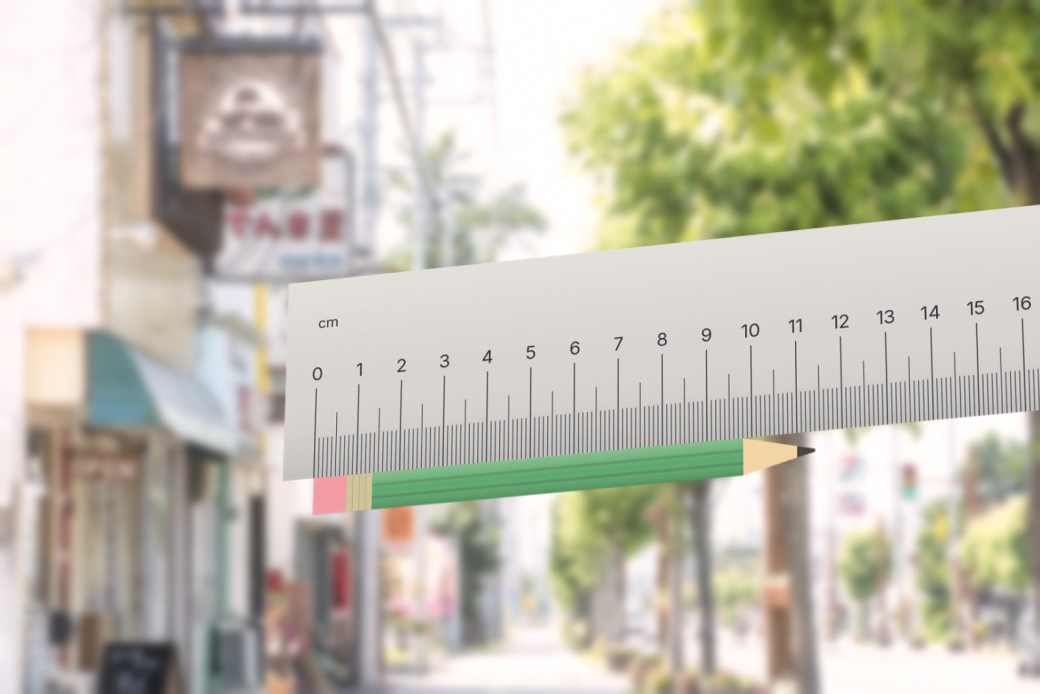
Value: 11.4 cm
